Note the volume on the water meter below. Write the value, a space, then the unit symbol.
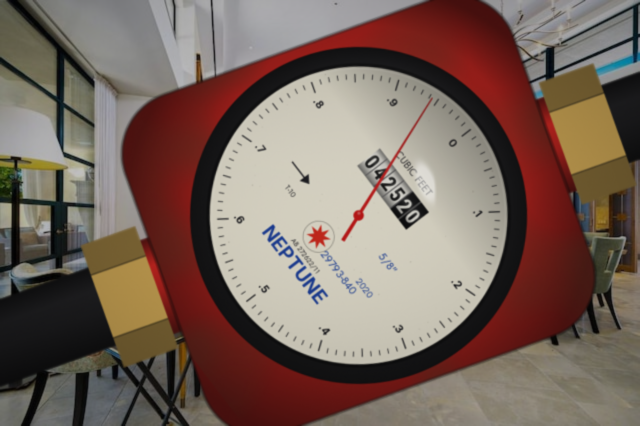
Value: 42519.94 ft³
